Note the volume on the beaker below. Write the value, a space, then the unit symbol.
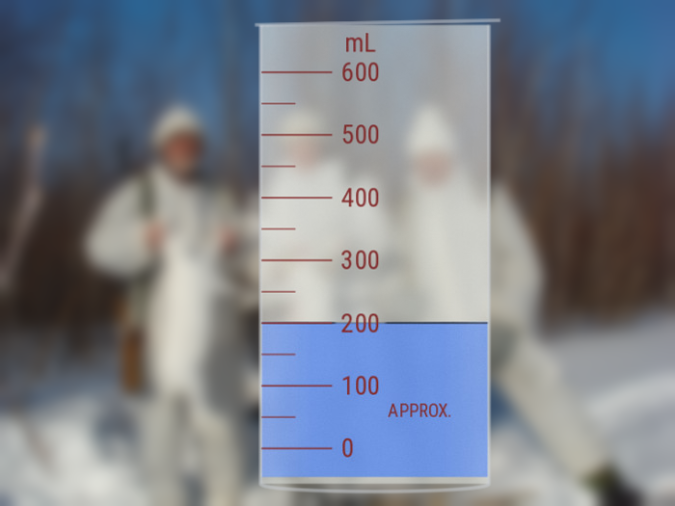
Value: 200 mL
